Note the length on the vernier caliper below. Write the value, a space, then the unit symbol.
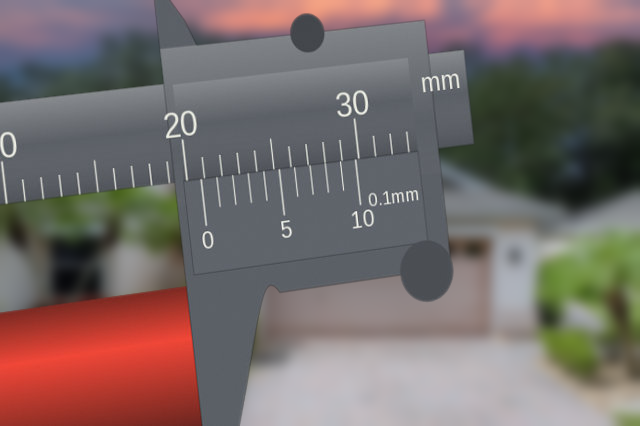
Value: 20.8 mm
